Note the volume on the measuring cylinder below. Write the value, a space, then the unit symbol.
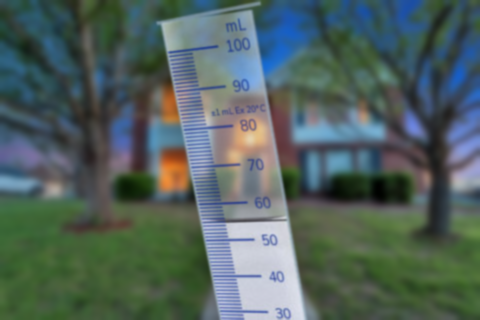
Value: 55 mL
